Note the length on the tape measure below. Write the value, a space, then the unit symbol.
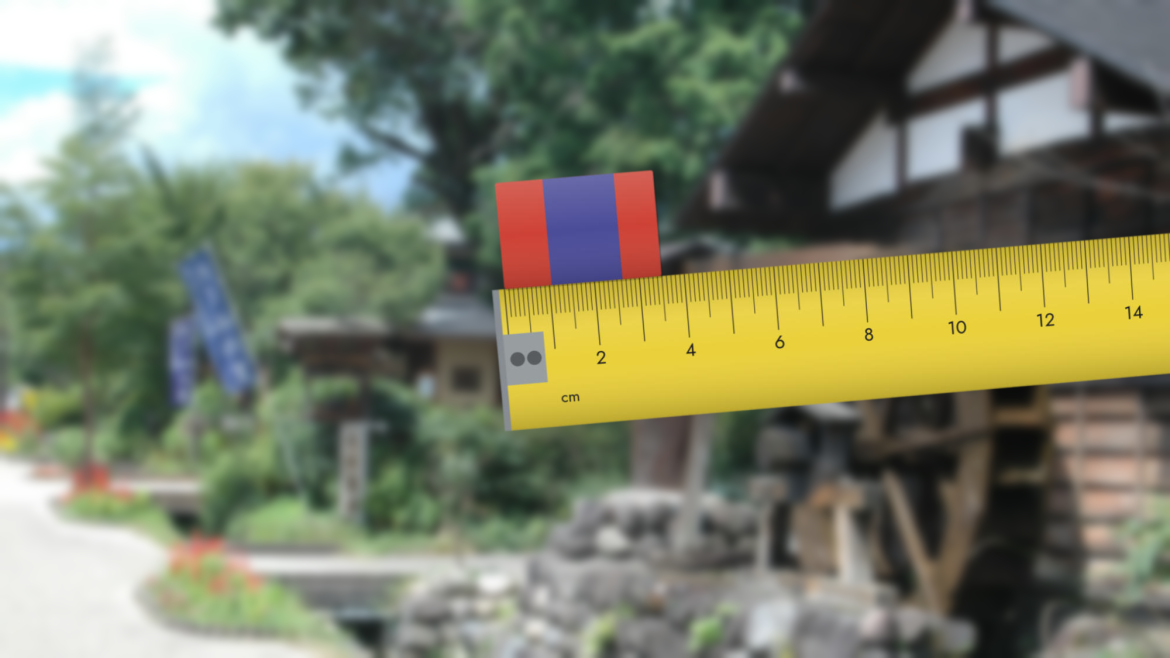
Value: 3.5 cm
